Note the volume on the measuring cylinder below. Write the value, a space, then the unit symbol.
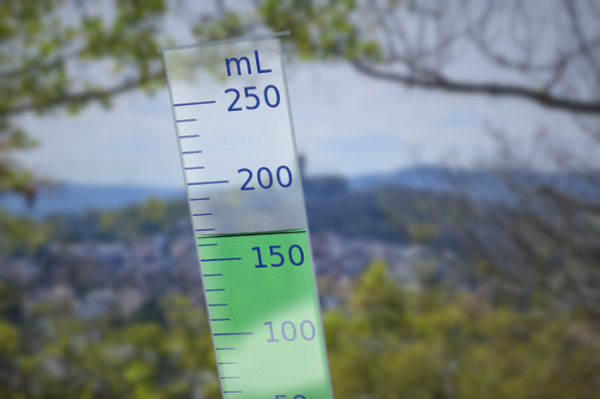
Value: 165 mL
